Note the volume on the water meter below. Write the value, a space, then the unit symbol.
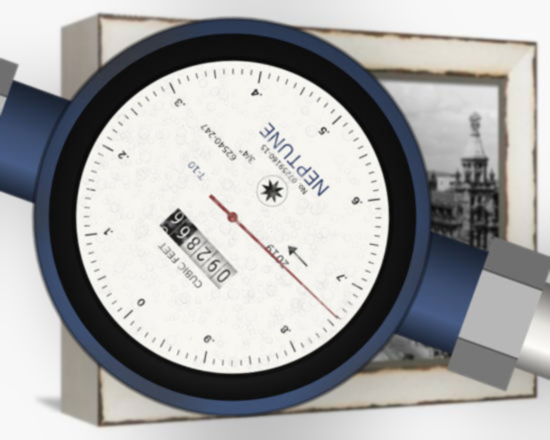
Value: 92865.74 ft³
